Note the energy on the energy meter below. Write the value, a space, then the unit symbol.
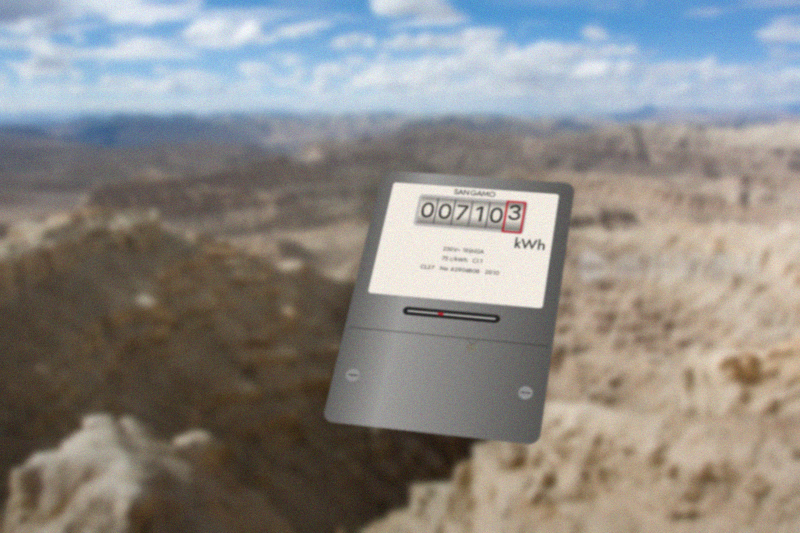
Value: 710.3 kWh
